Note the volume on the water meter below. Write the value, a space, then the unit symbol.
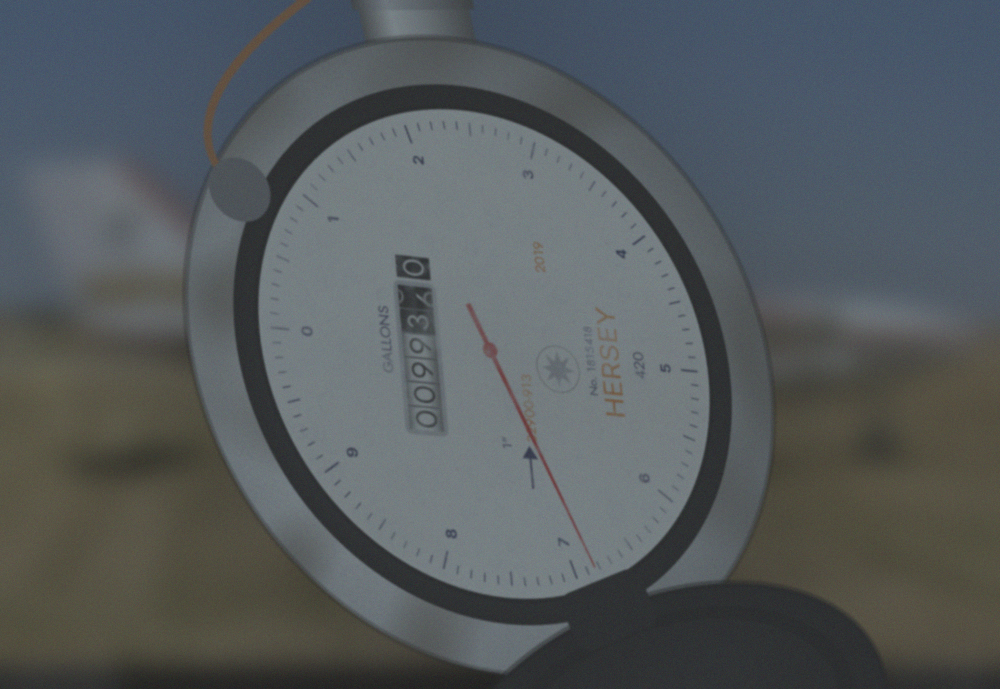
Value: 99356.8 gal
